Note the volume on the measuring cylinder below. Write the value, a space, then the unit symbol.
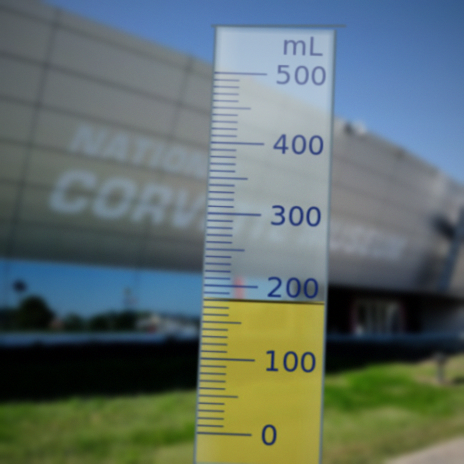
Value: 180 mL
